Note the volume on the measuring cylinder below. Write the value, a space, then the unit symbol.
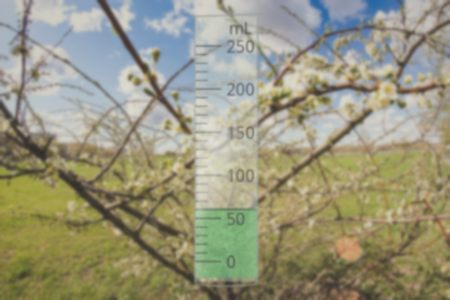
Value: 60 mL
